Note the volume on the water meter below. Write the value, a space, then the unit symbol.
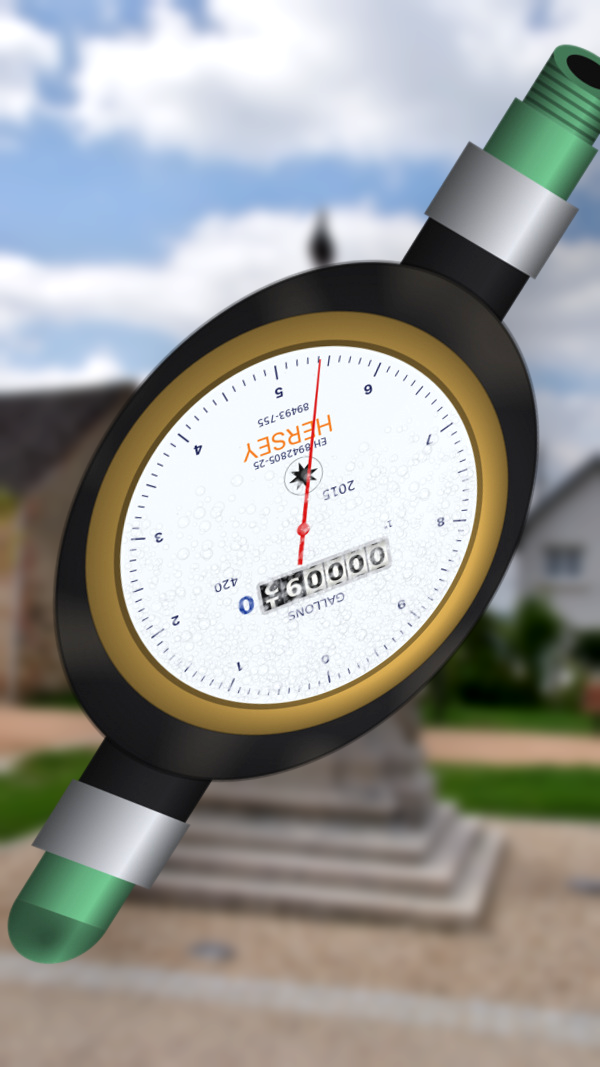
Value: 915.4 gal
